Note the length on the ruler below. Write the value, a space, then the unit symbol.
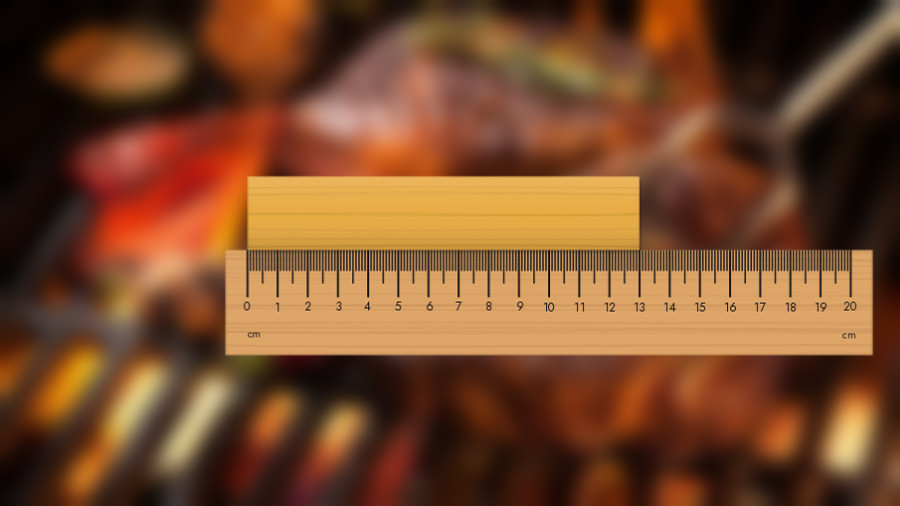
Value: 13 cm
